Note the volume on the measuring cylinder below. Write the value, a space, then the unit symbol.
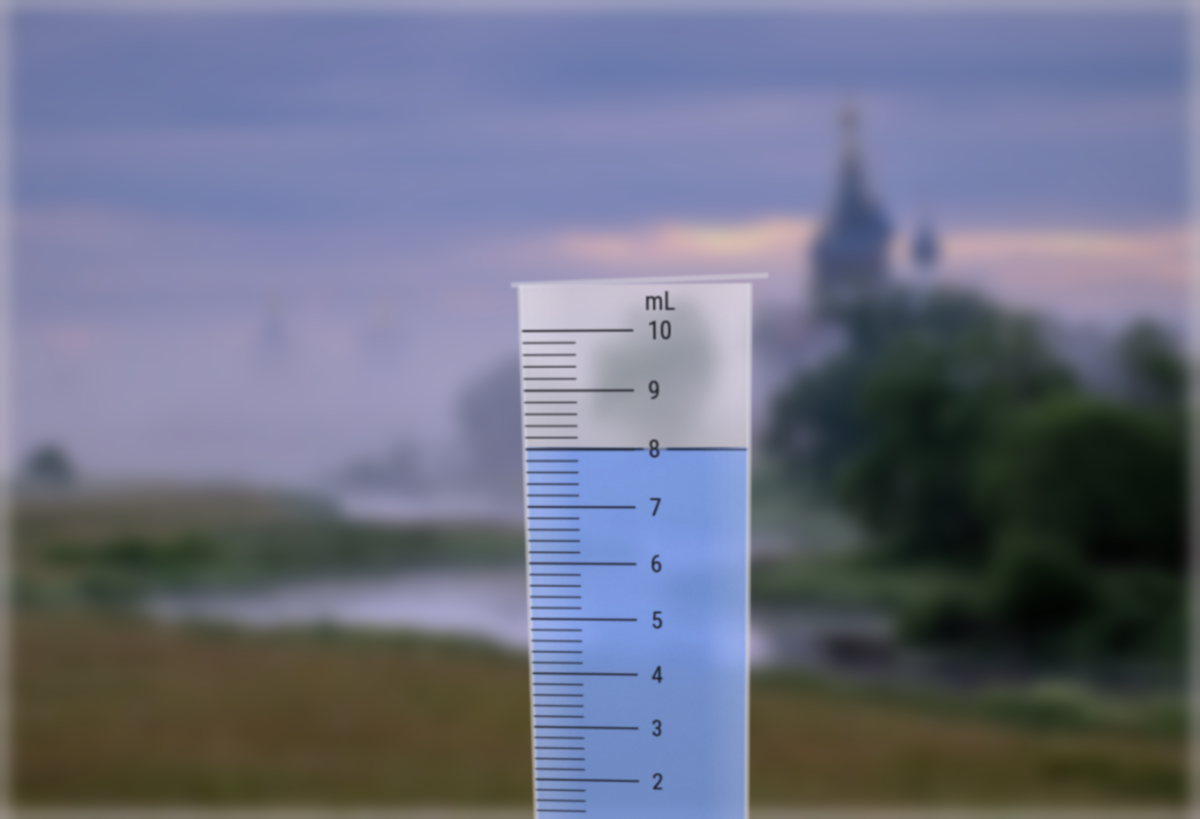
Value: 8 mL
